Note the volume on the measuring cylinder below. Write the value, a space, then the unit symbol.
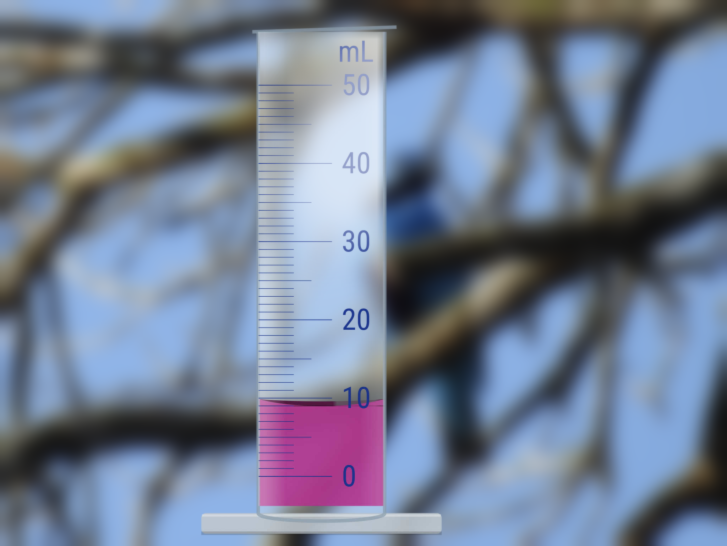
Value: 9 mL
